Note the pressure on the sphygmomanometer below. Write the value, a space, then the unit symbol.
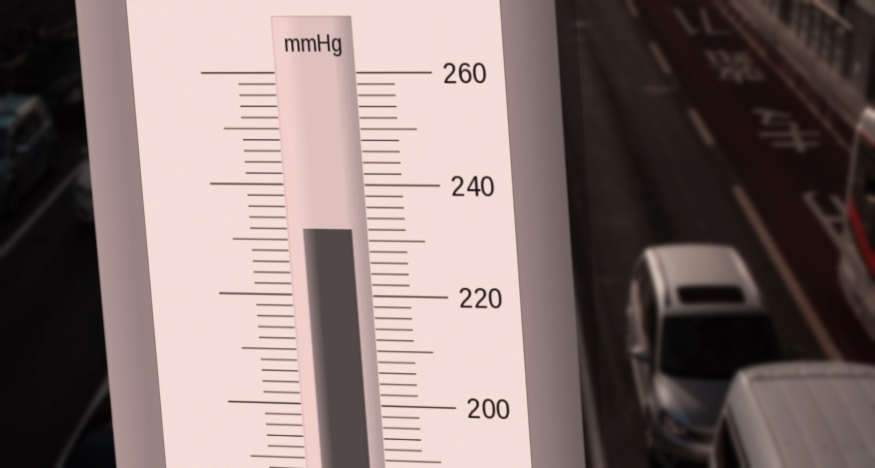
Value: 232 mmHg
